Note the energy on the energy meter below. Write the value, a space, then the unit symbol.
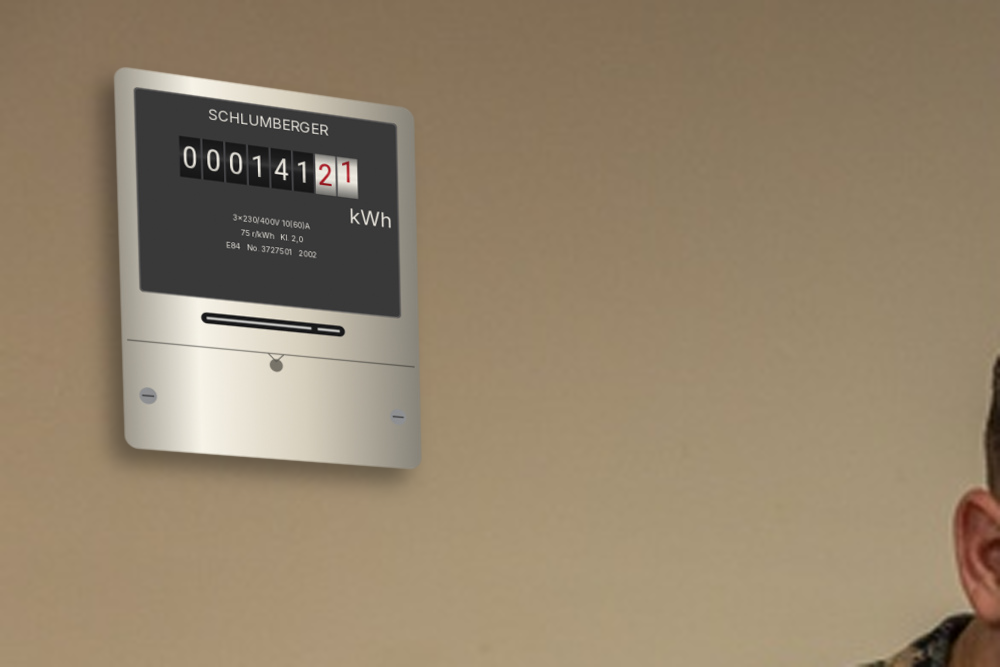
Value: 141.21 kWh
